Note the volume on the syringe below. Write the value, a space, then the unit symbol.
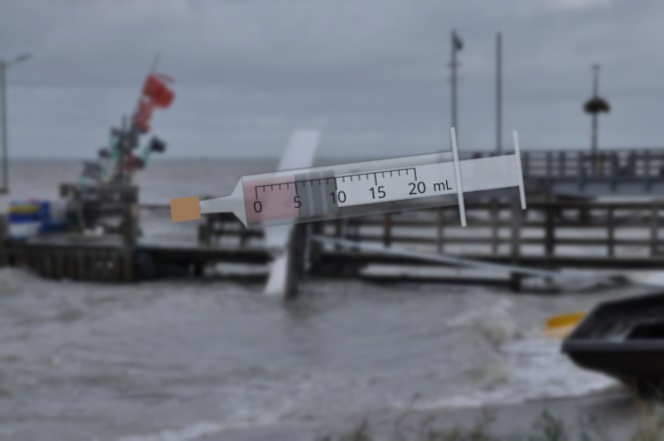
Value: 5 mL
